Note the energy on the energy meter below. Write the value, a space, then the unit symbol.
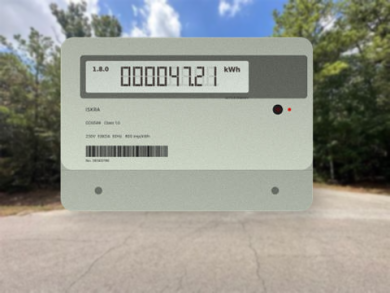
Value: 47.21 kWh
